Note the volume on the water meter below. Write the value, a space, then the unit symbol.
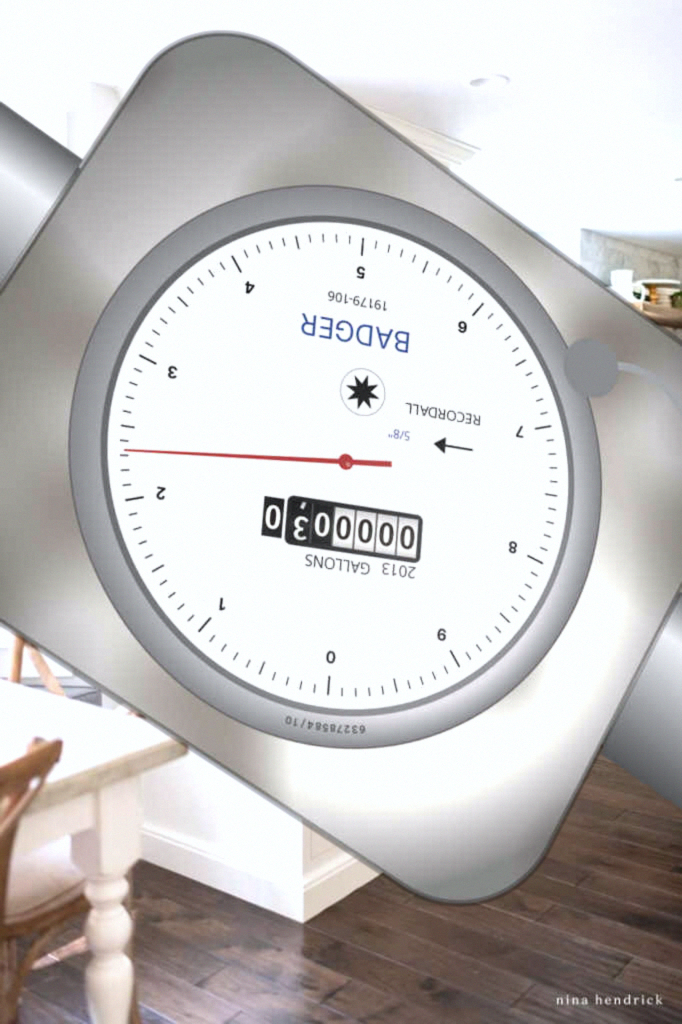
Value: 32.3 gal
